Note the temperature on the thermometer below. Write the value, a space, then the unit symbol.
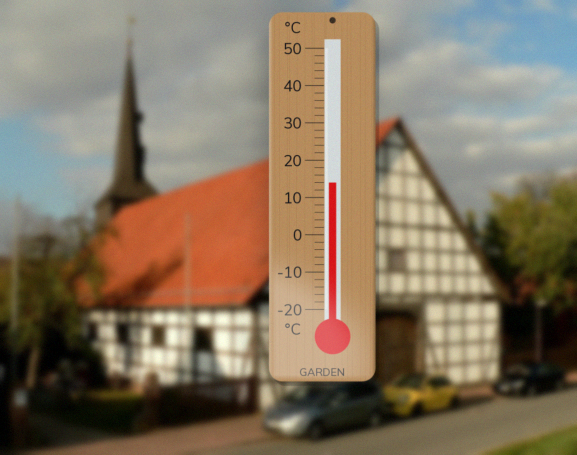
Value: 14 °C
